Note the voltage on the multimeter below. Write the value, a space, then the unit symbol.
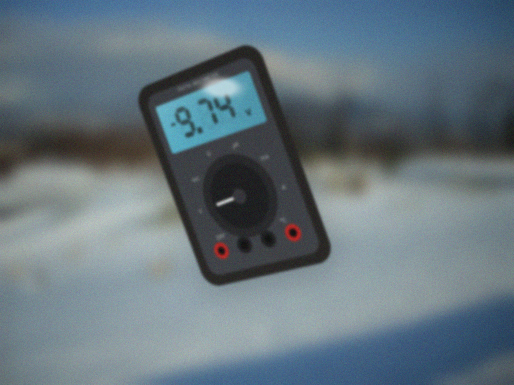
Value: -9.74 V
